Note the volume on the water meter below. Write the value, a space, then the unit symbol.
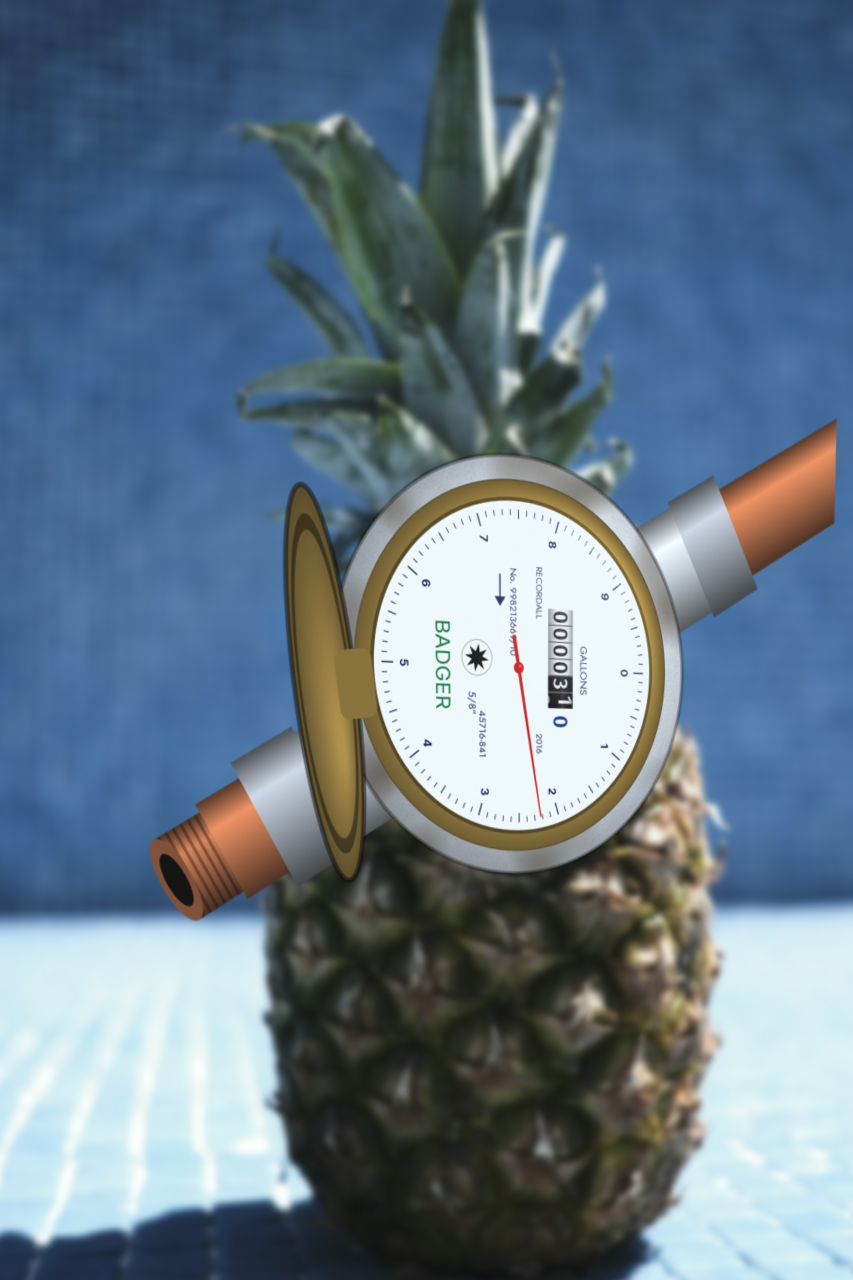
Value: 312.2 gal
